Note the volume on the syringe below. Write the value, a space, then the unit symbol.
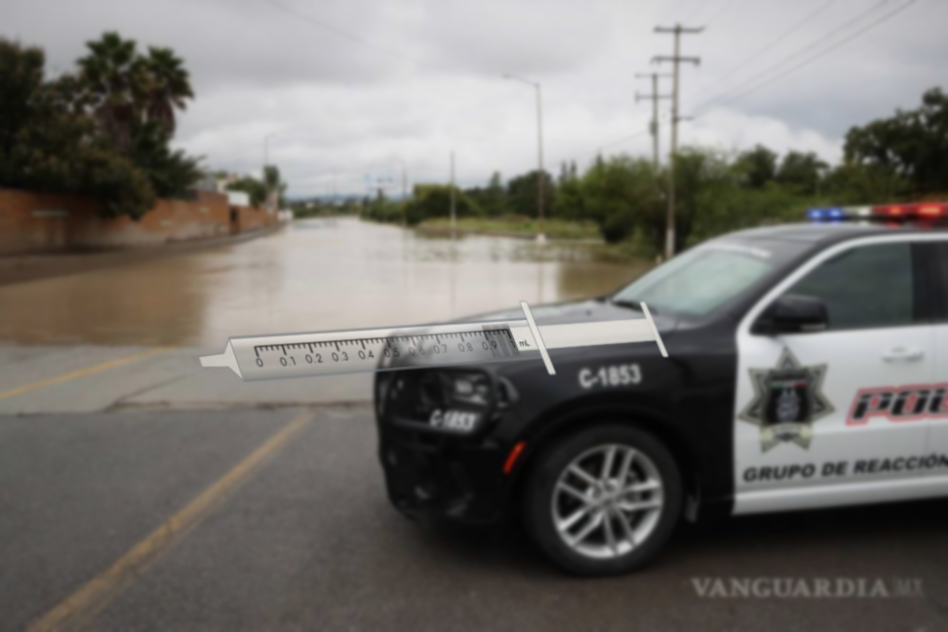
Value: 0.9 mL
